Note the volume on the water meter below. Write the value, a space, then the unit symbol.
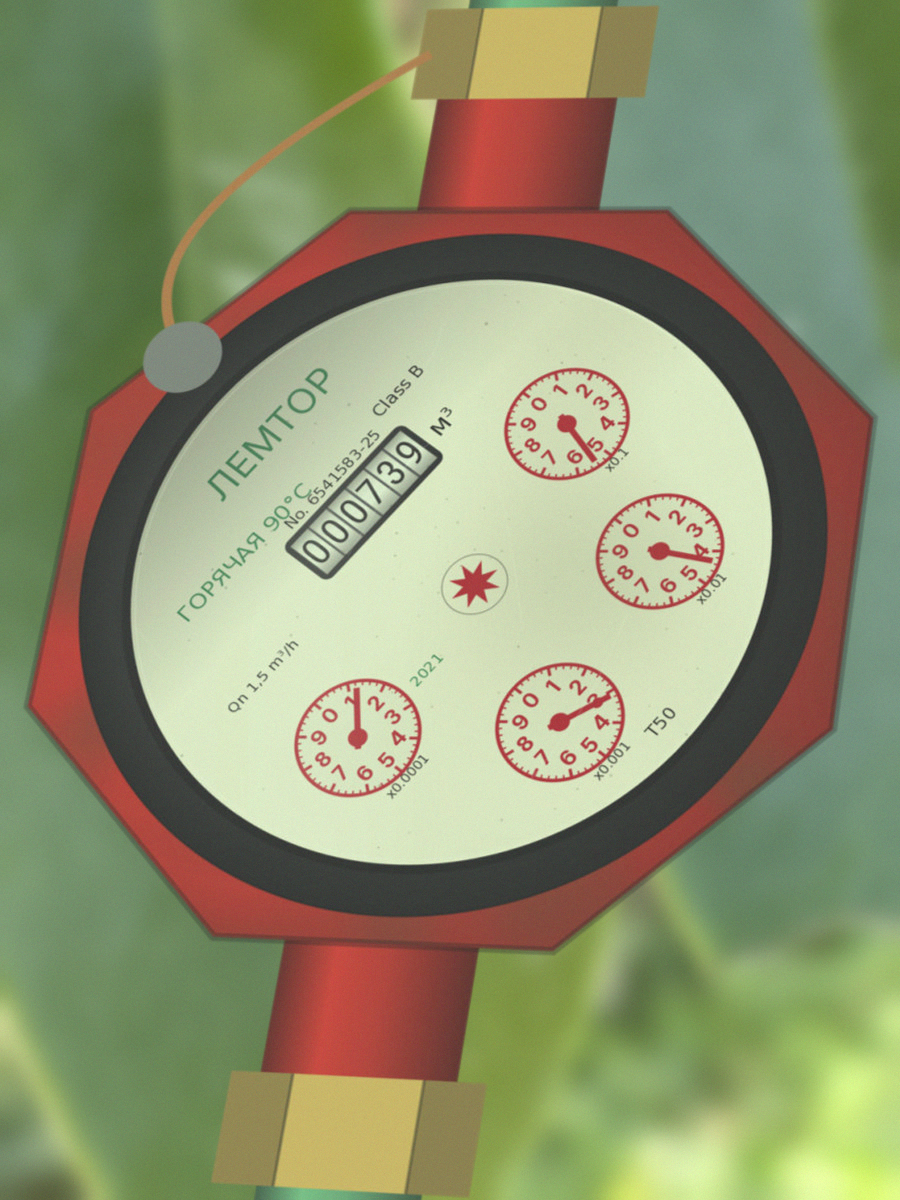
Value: 739.5431 m³
